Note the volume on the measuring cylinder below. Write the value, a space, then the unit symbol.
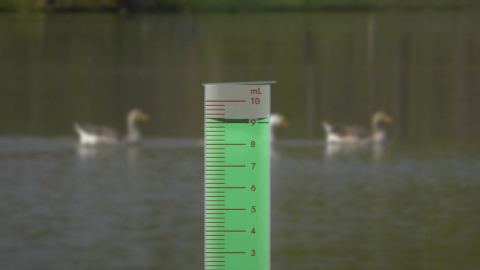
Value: 9 mL
